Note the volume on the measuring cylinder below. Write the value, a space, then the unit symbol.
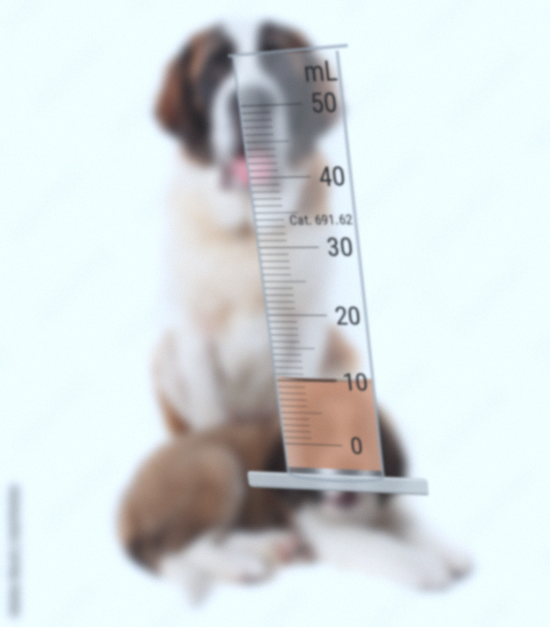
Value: 10 mL
